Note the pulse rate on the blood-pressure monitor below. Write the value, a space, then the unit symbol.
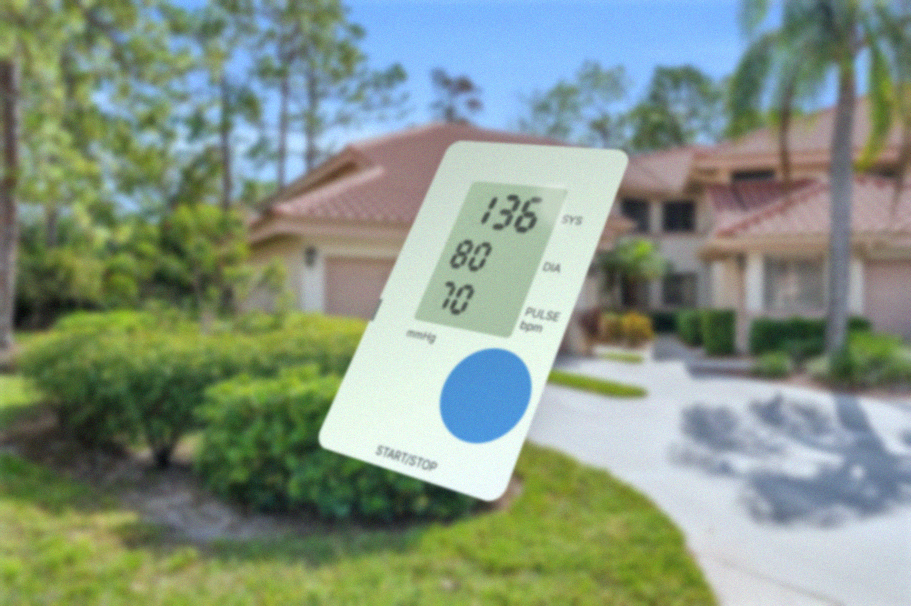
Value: 70 bpm
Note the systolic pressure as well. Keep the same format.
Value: 136 mmHg
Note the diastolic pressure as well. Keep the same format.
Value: 80 mmHg
